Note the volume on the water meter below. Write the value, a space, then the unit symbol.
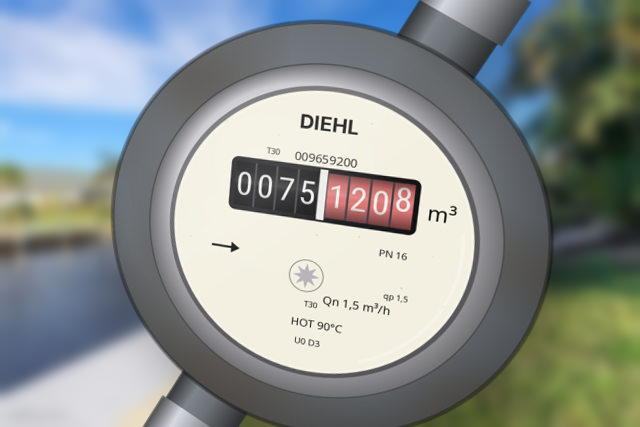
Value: 75.1208 m³
